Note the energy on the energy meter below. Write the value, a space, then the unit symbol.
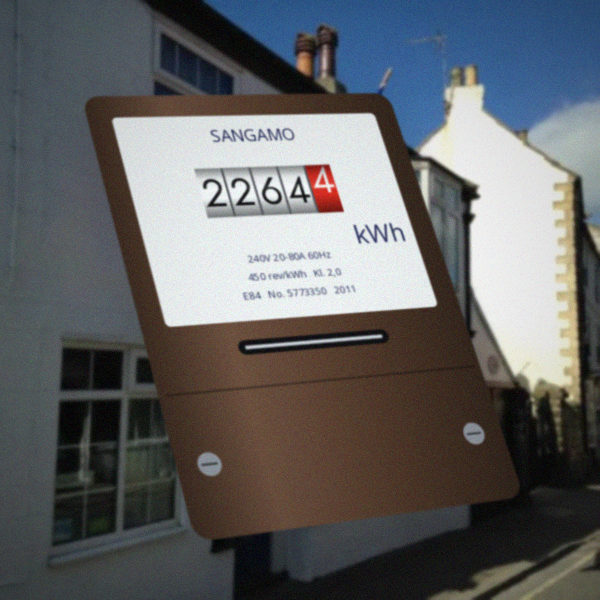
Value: 2264.4 kWh
